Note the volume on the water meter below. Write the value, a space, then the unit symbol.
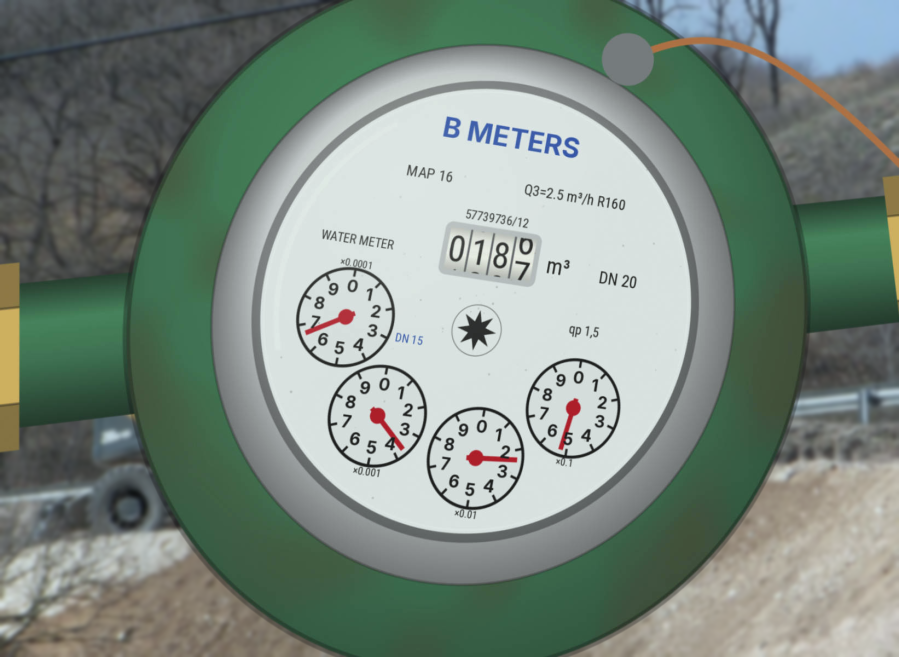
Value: 186.5236 m³
